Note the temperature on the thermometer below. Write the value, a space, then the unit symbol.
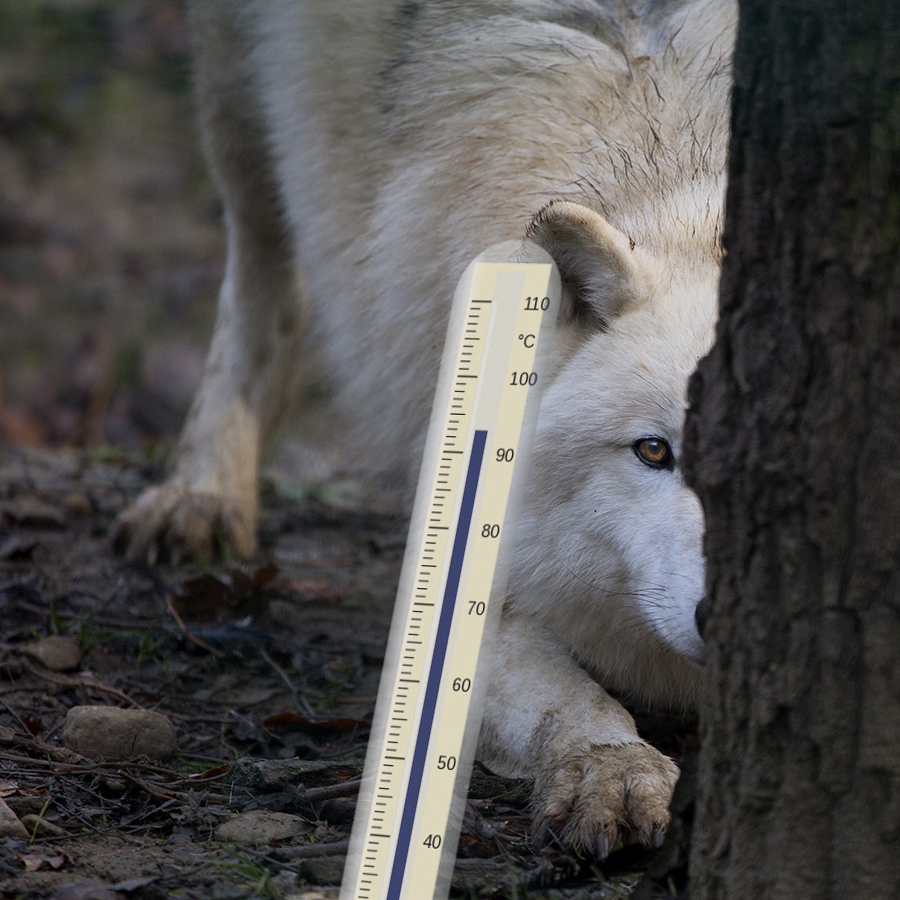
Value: 93 °C
